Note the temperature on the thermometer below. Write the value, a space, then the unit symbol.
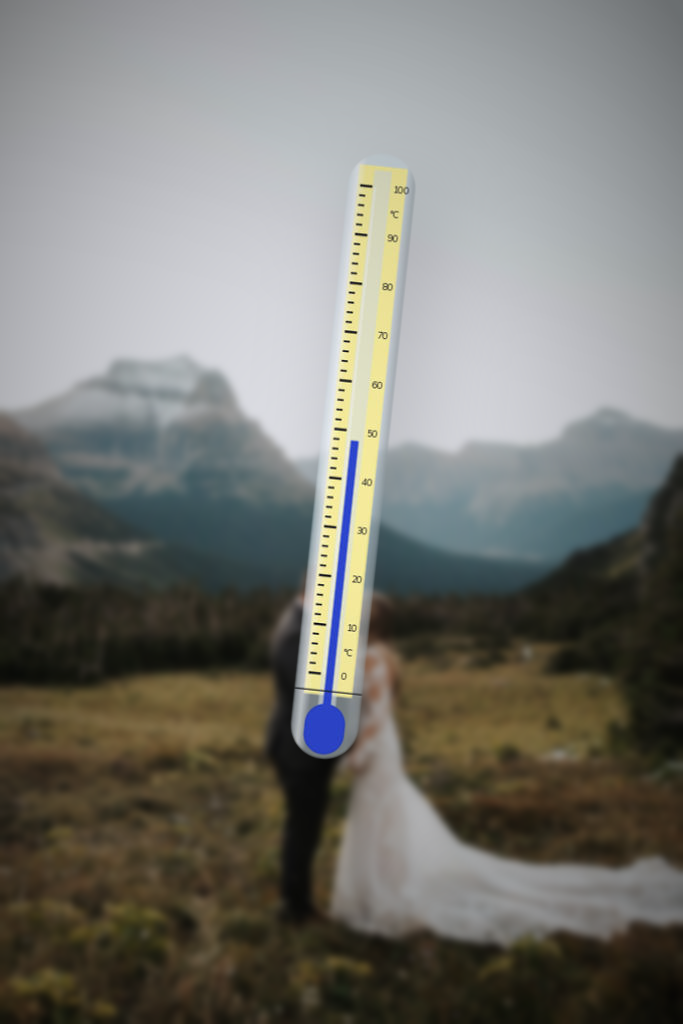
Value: 48 °C
